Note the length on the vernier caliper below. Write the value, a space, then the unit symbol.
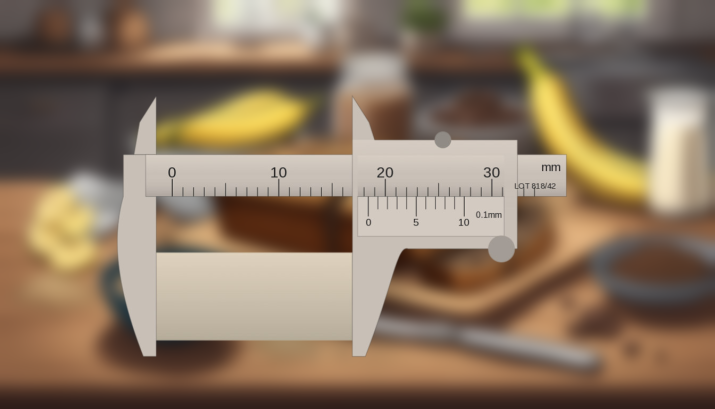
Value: 18.4 mm
